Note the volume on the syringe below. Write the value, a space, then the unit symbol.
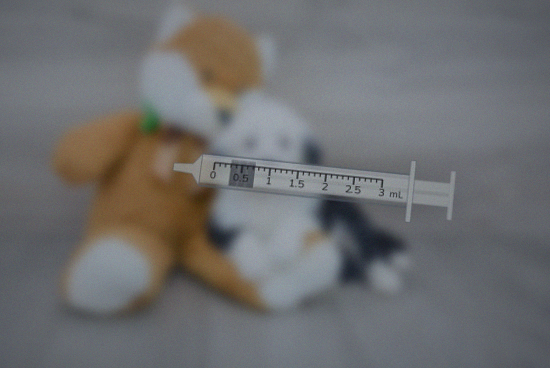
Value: 0.3 mL
